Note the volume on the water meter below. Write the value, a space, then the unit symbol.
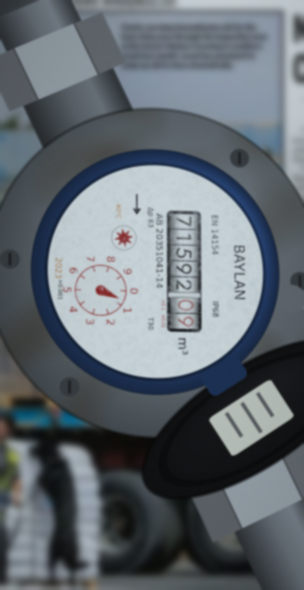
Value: 71592.090 m³
